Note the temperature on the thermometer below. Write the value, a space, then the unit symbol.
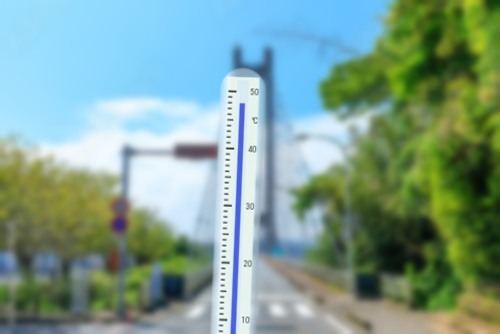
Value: 48 °C
